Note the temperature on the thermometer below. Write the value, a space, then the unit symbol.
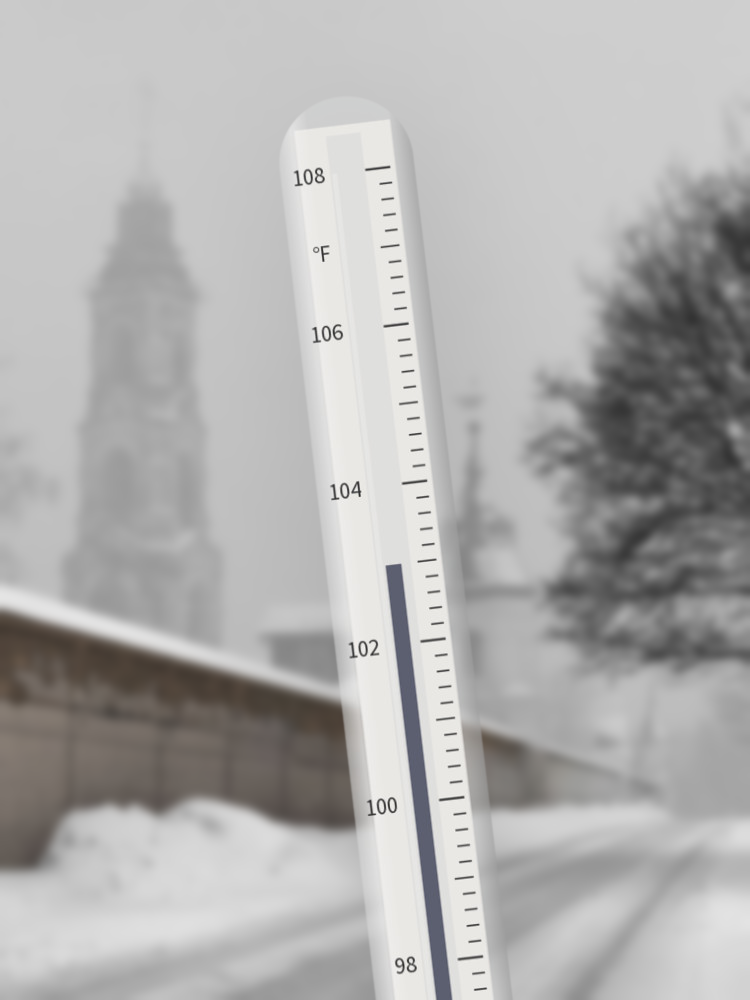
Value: 103 °F
